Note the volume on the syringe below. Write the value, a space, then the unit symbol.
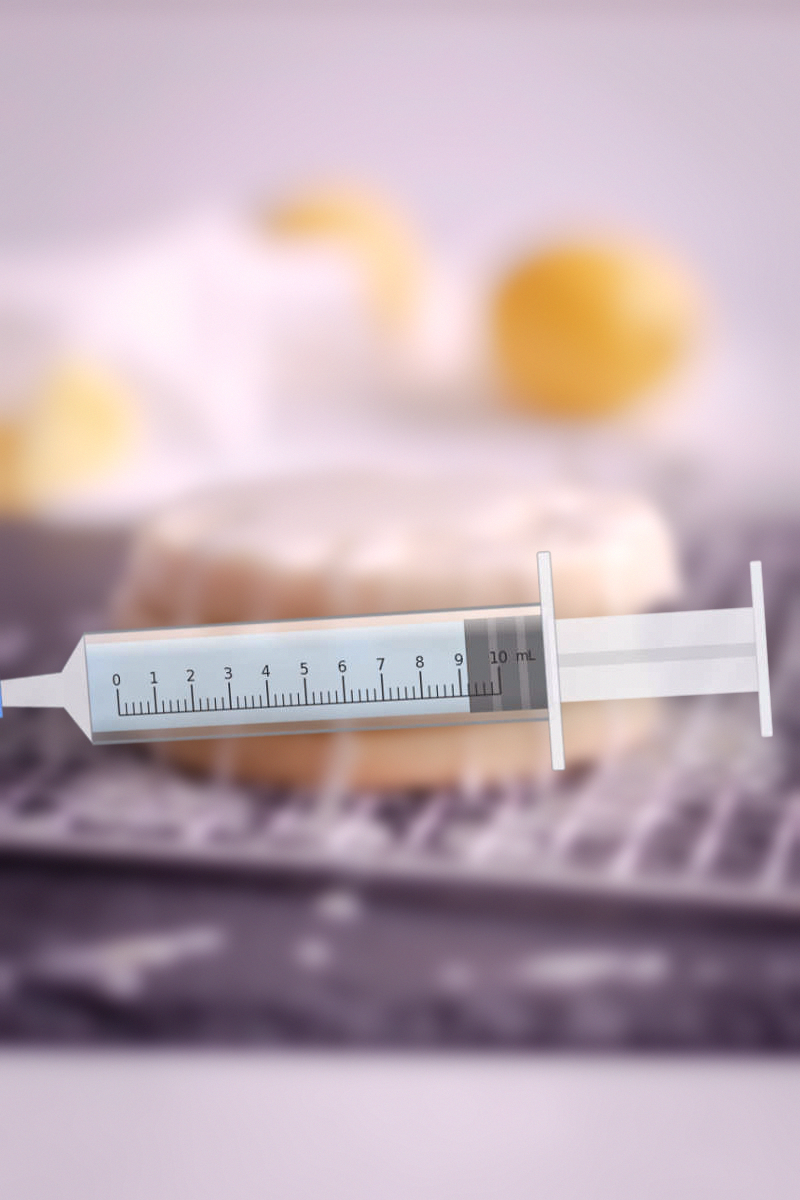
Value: 9.2 mL
